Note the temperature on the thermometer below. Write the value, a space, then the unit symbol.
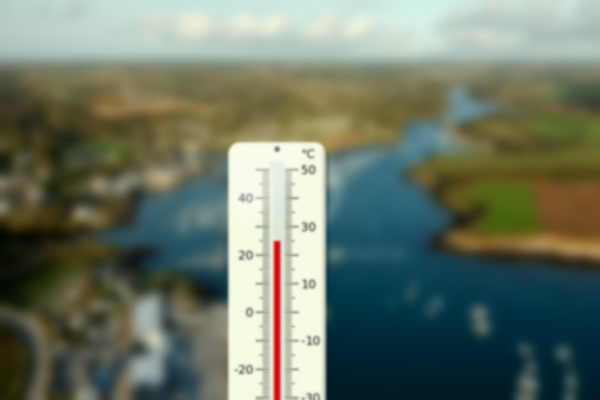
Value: 25 °C
